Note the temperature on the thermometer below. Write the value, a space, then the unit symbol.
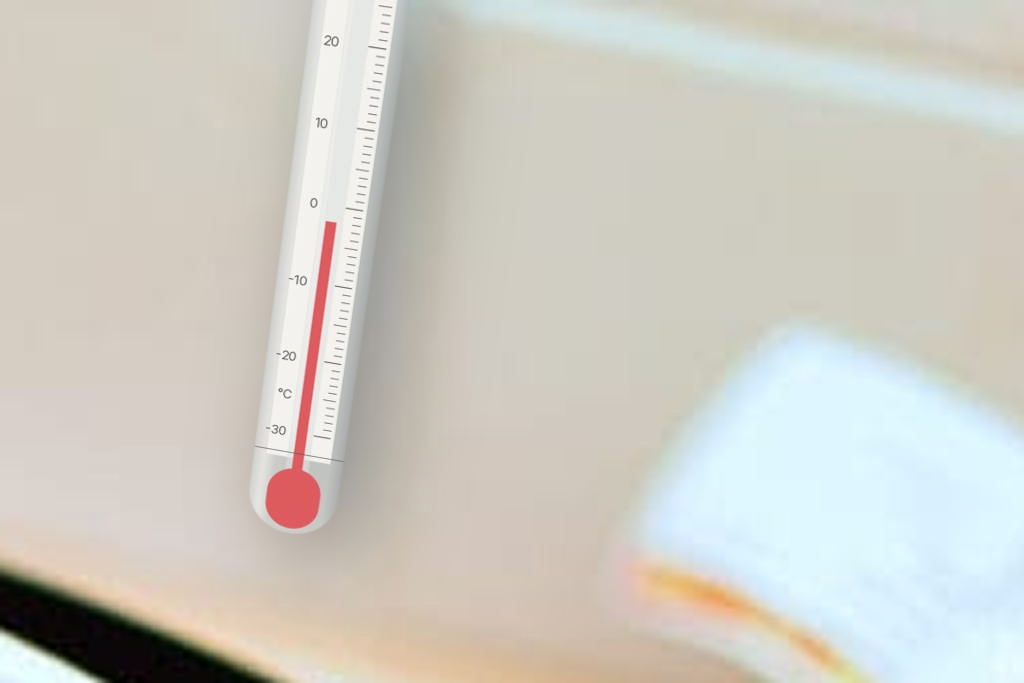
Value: -2 °C
